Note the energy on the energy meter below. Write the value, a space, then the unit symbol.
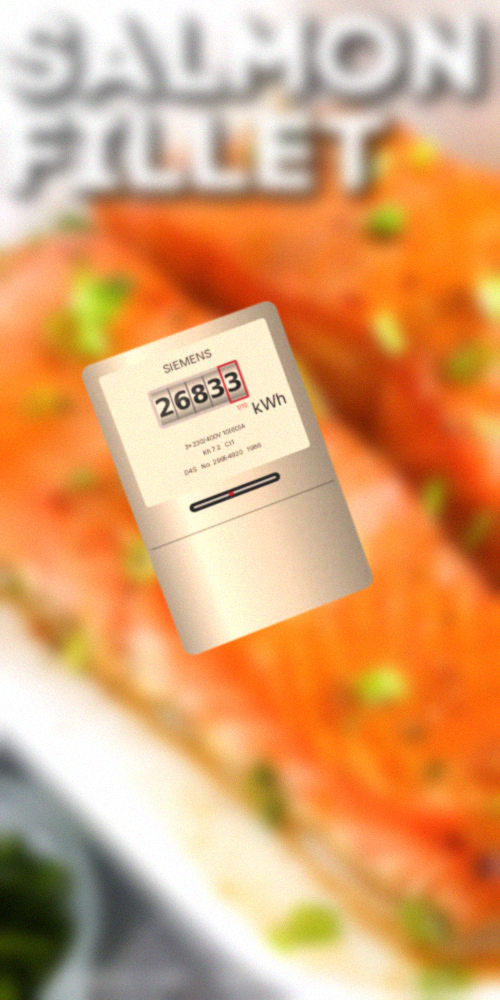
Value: 2683.3 kWh
